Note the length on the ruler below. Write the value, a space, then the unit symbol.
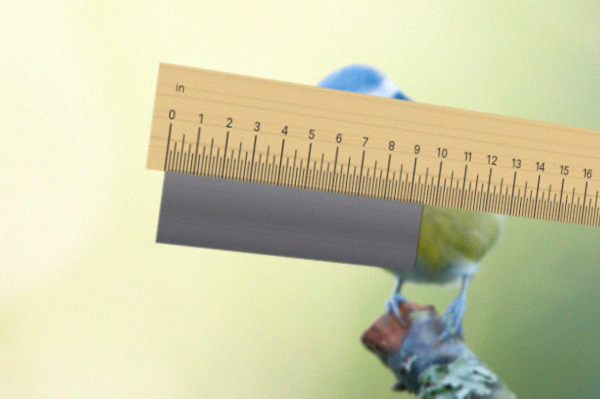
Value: 9.5 in
